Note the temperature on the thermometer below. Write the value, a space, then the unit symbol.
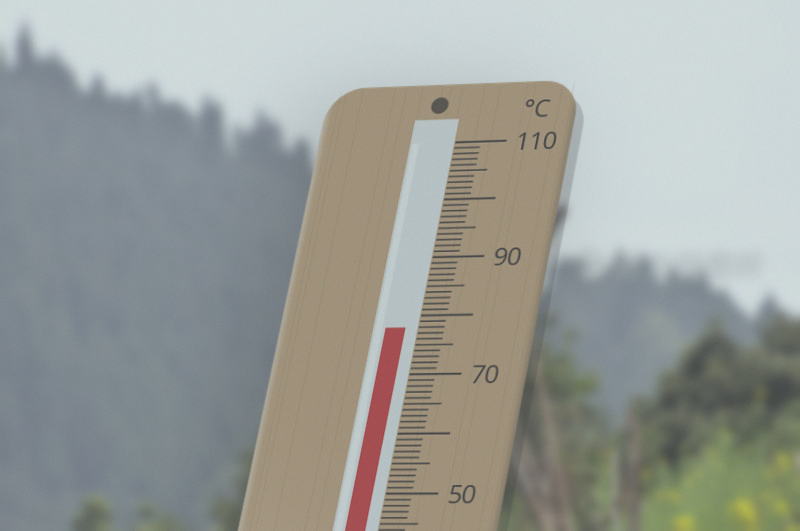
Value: 78 °C
